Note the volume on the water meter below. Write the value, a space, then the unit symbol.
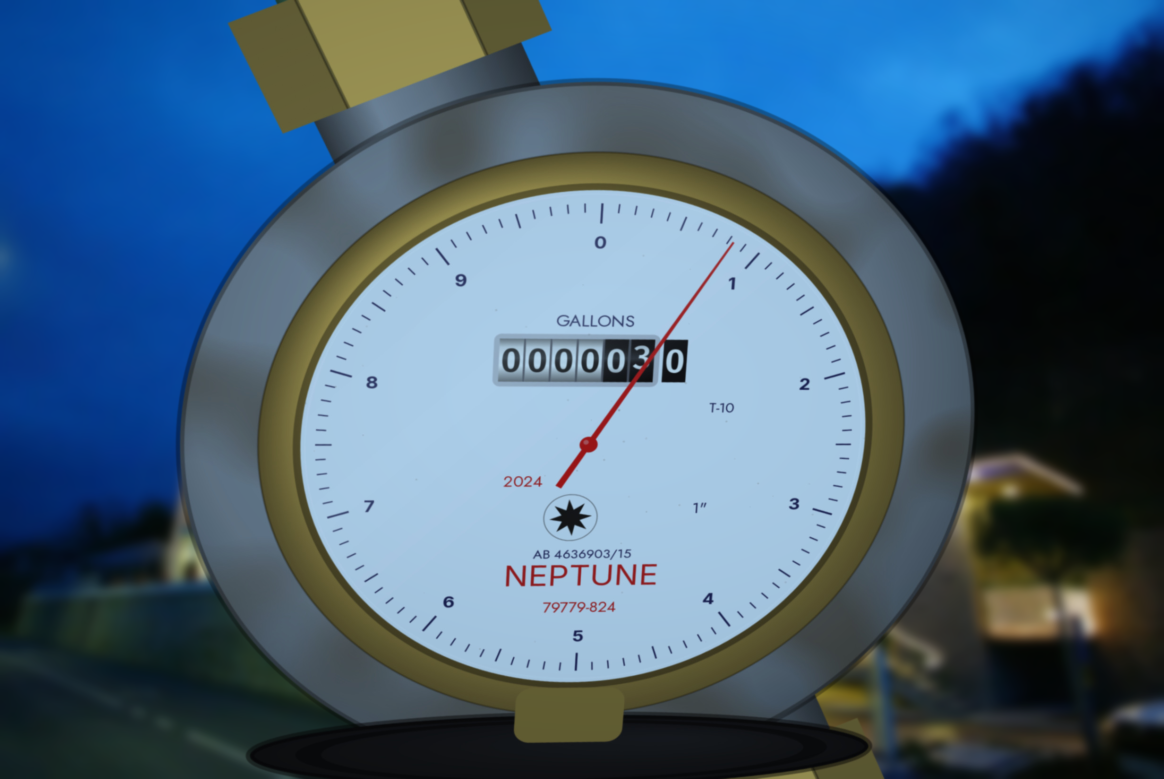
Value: 30.8 gal
